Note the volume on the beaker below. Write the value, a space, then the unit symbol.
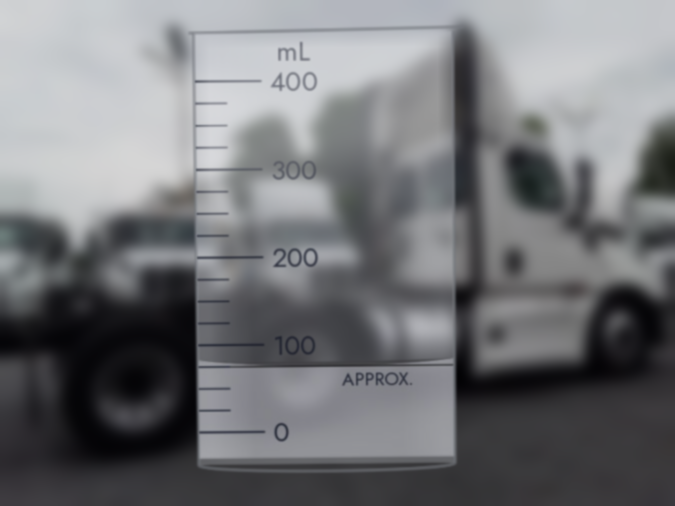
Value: 75 mL
